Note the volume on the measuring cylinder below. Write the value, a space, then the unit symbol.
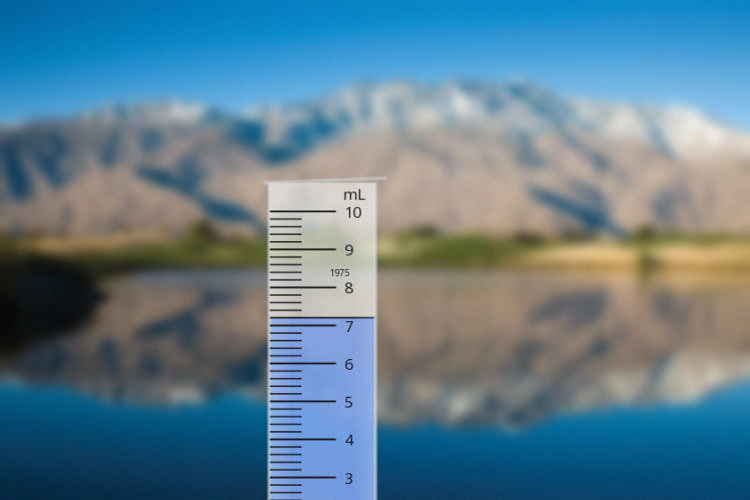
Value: 7.2 mL
